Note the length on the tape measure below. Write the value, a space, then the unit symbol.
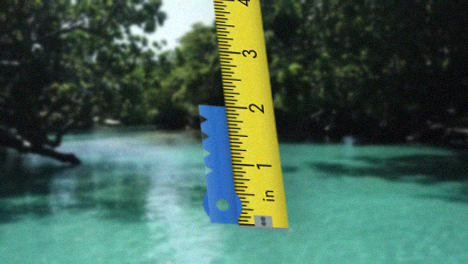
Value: 2 in
